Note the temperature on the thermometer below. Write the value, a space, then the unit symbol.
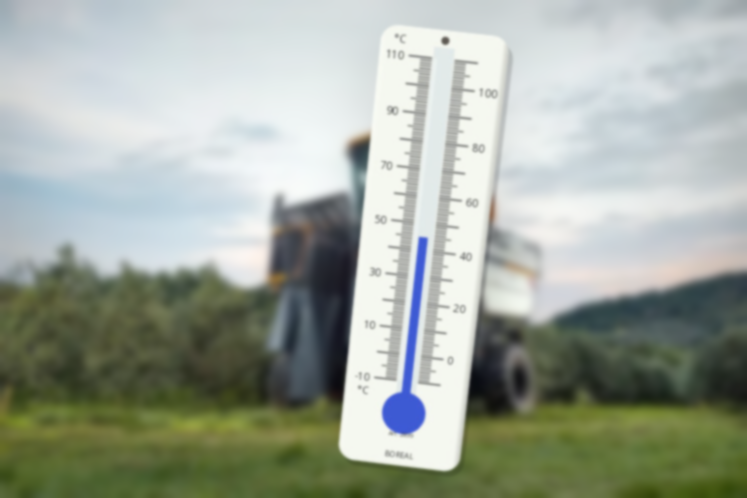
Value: 45 °C
